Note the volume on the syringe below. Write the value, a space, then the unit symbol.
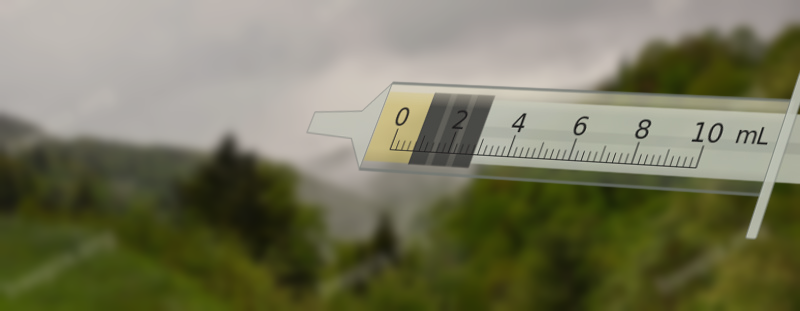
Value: 0.8 mL
